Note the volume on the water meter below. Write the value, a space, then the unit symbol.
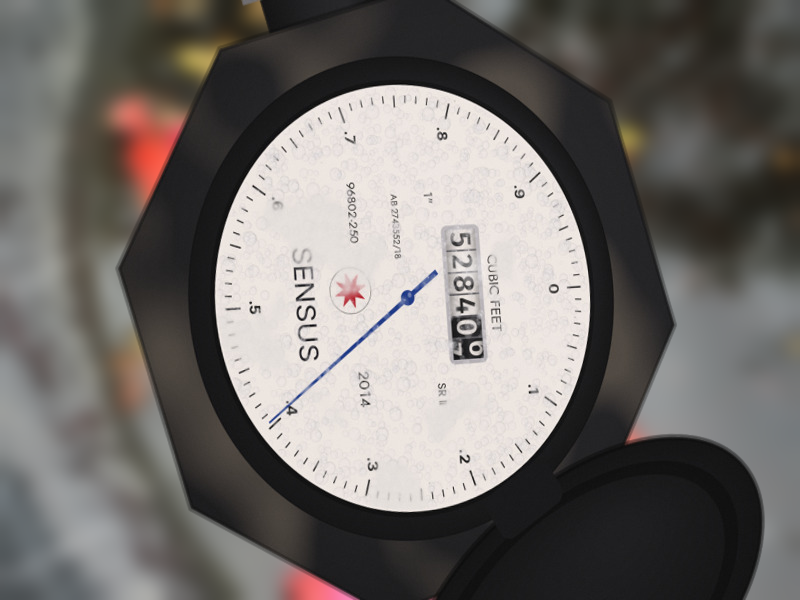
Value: 528406.40 ft³
